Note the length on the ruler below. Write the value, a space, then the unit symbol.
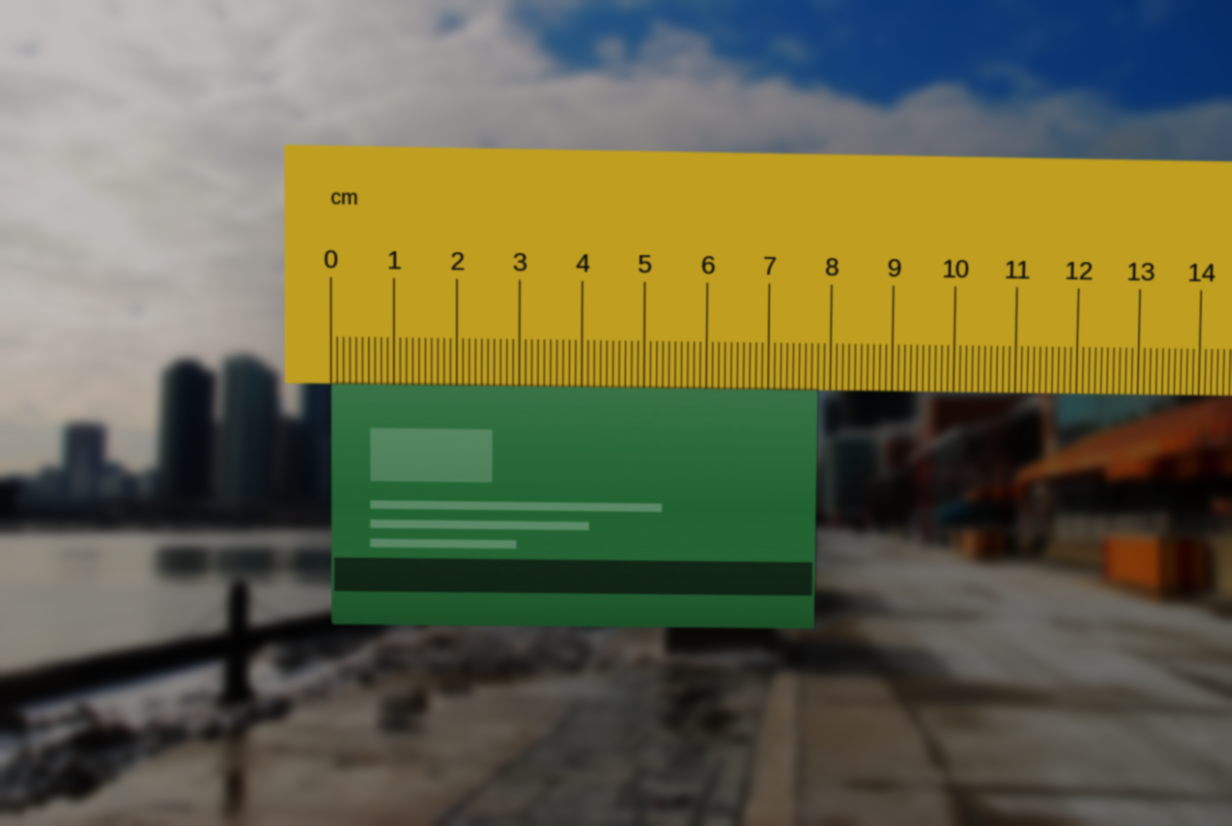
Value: 7.8 cm
